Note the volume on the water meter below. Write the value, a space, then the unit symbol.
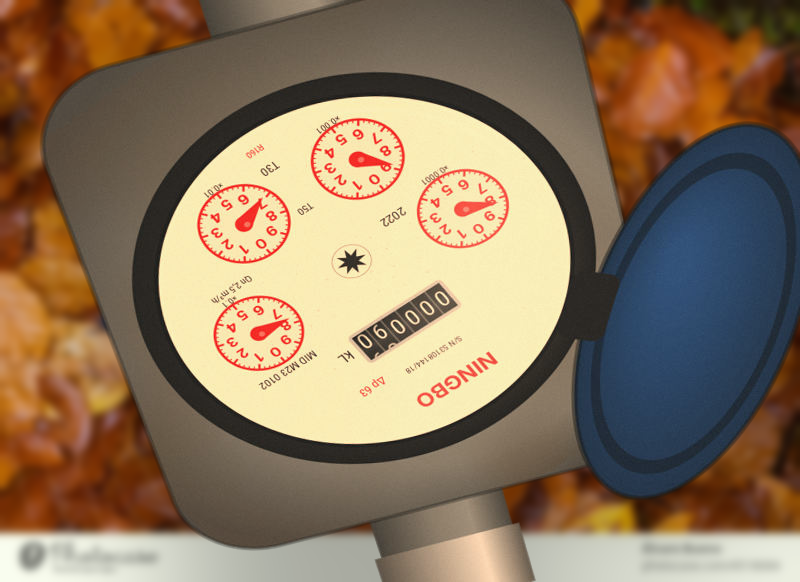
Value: 89.7688 kL
